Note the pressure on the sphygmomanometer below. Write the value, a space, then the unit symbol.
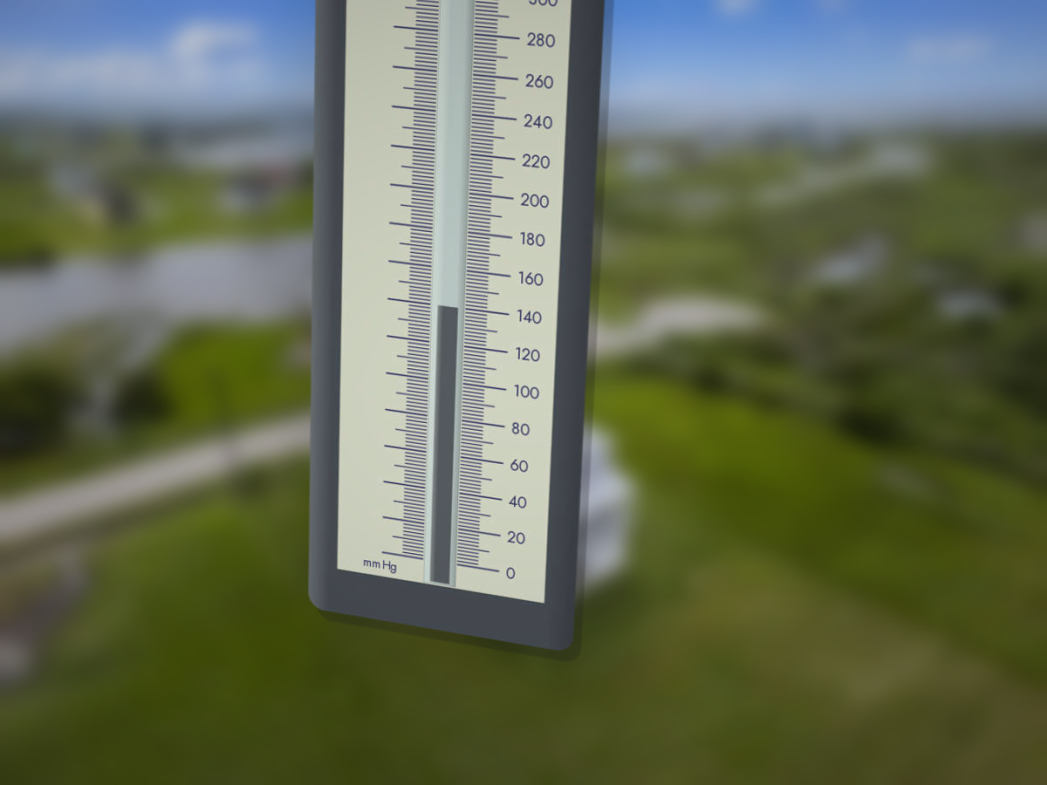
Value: 140 mmHg
